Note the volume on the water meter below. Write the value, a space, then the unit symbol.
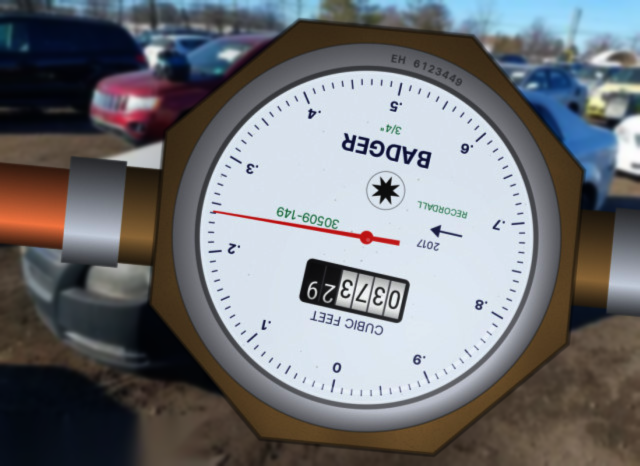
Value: 37329.24 ft³
